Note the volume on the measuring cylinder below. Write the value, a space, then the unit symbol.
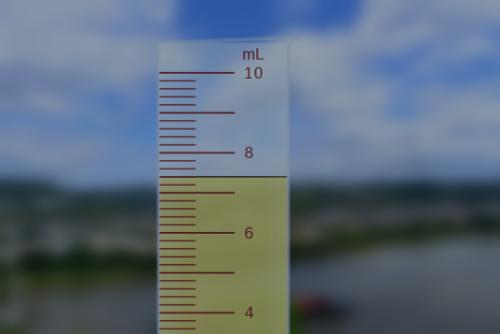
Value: 7.4 mL
